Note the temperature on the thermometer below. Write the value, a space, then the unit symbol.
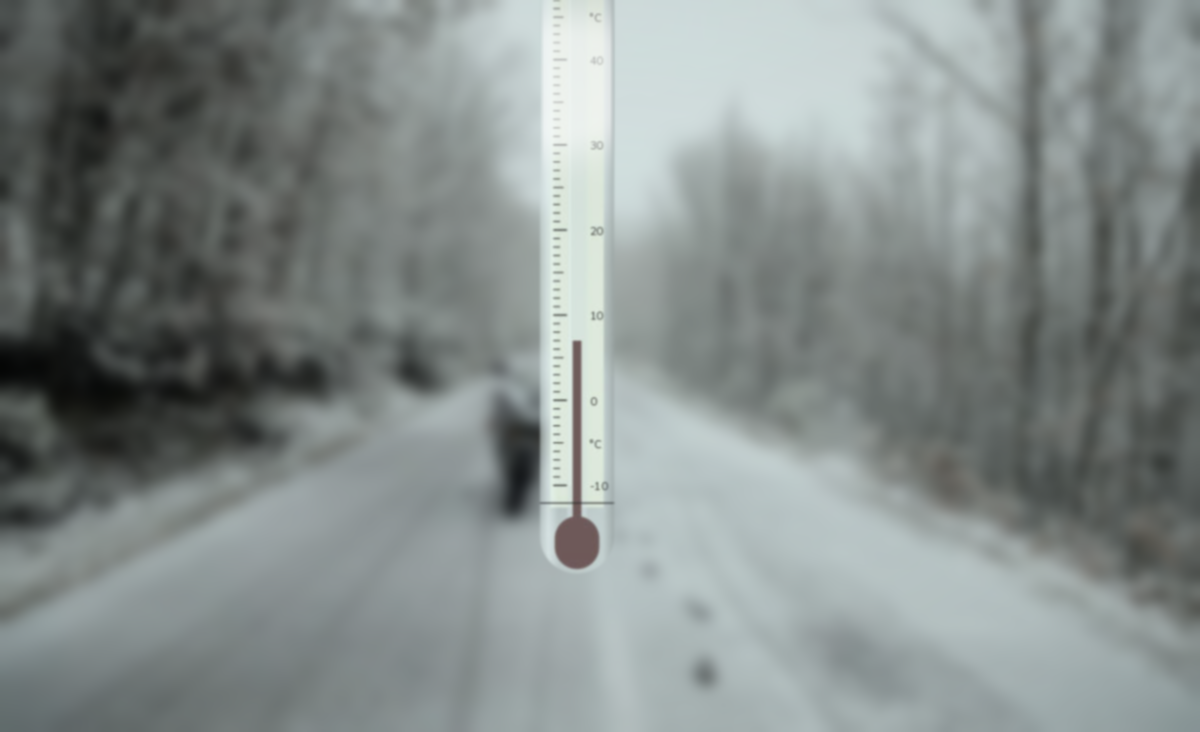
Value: 7 °C
